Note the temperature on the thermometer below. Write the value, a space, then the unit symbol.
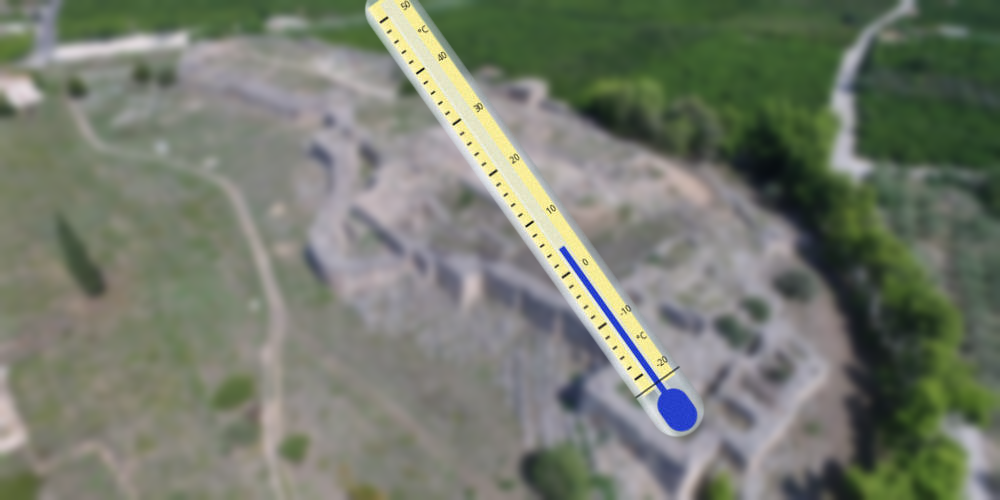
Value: 4 °C
